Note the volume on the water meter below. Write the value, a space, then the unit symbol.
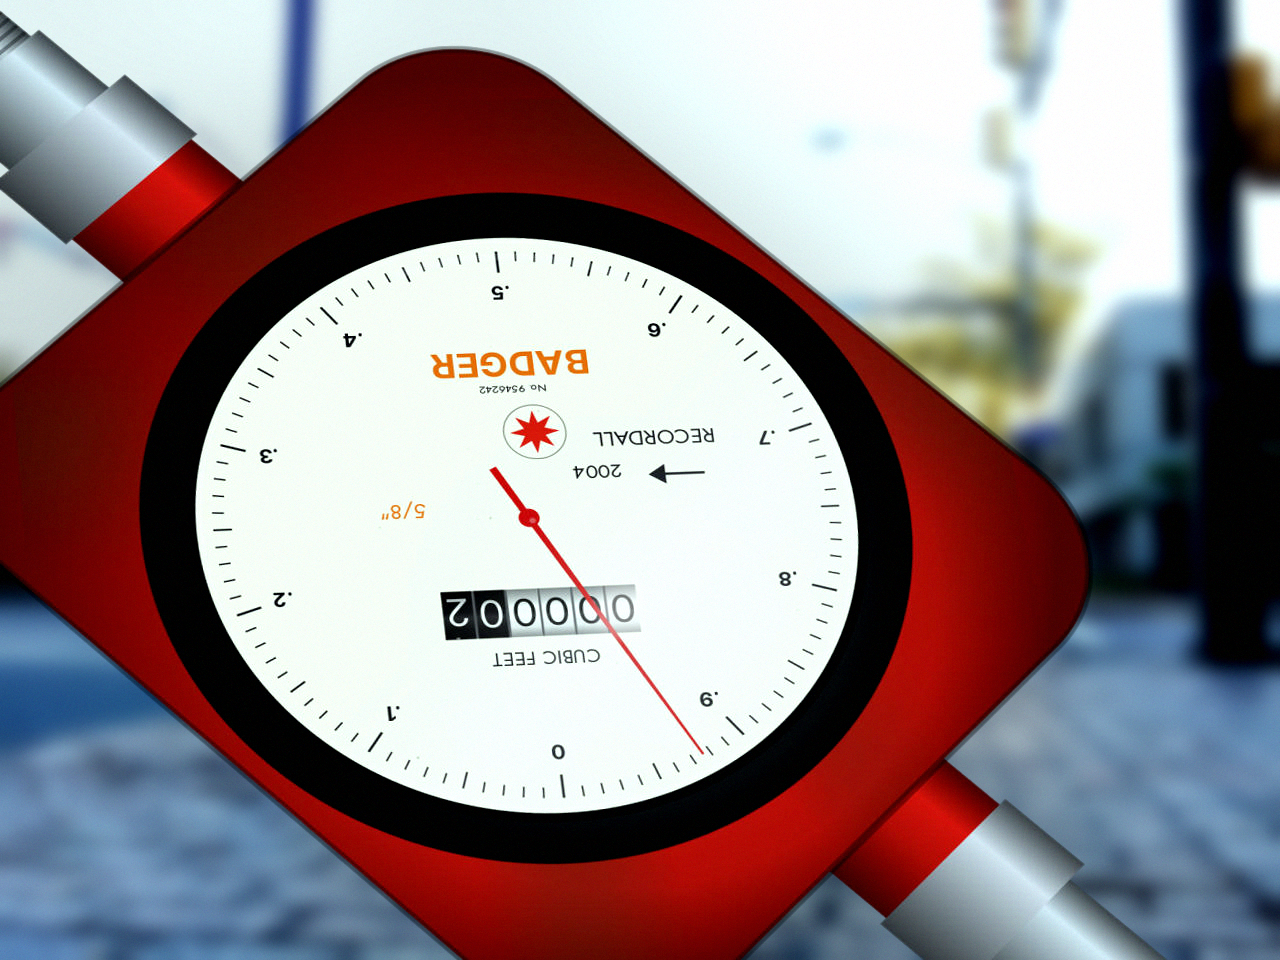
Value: 1.92 ft³
